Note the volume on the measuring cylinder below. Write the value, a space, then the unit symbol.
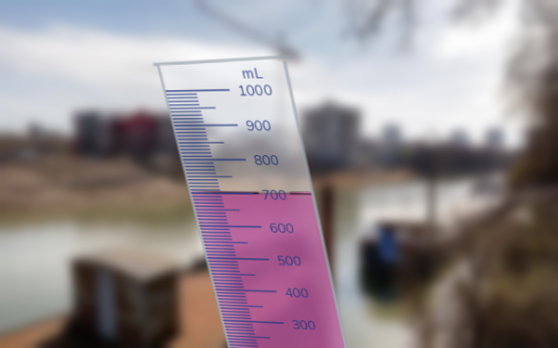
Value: 700 mL
